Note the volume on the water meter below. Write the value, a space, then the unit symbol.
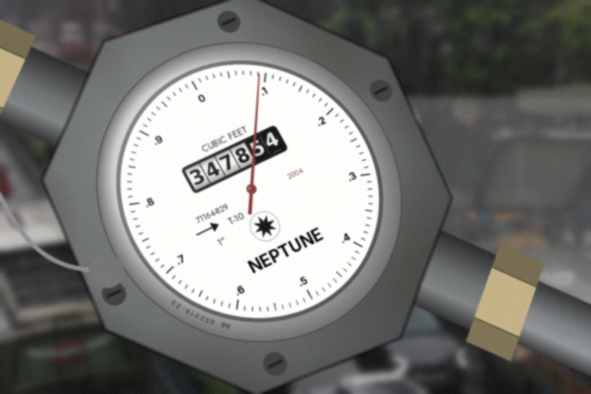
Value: 347854.09 ft³
